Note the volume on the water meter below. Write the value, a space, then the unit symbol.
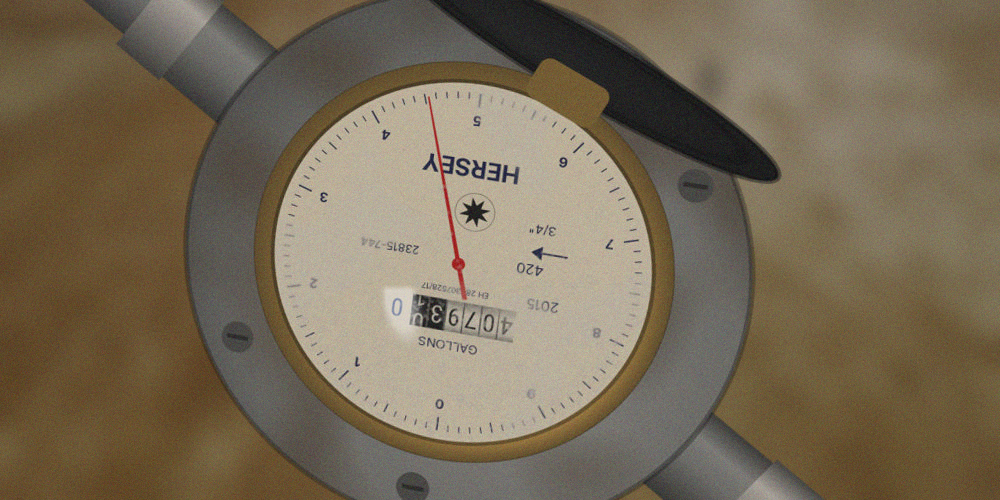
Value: 4079304.5 gal
